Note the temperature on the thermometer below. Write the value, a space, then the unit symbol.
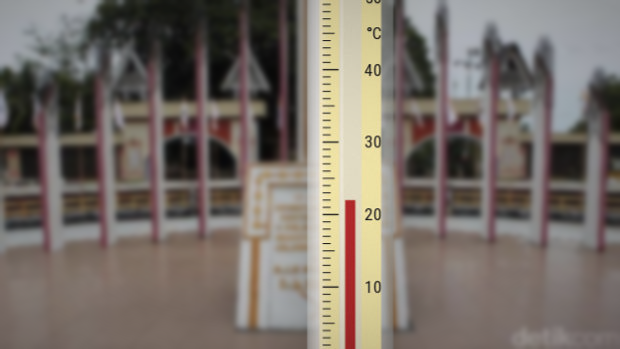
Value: 22 °C
